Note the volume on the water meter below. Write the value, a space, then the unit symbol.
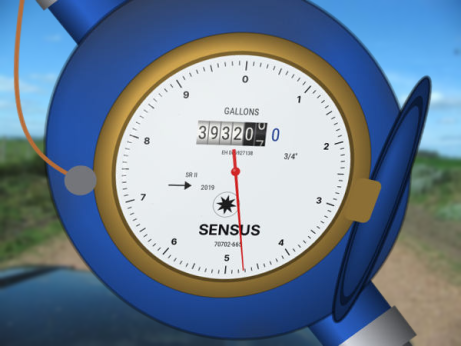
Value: 3932064.7 gal
